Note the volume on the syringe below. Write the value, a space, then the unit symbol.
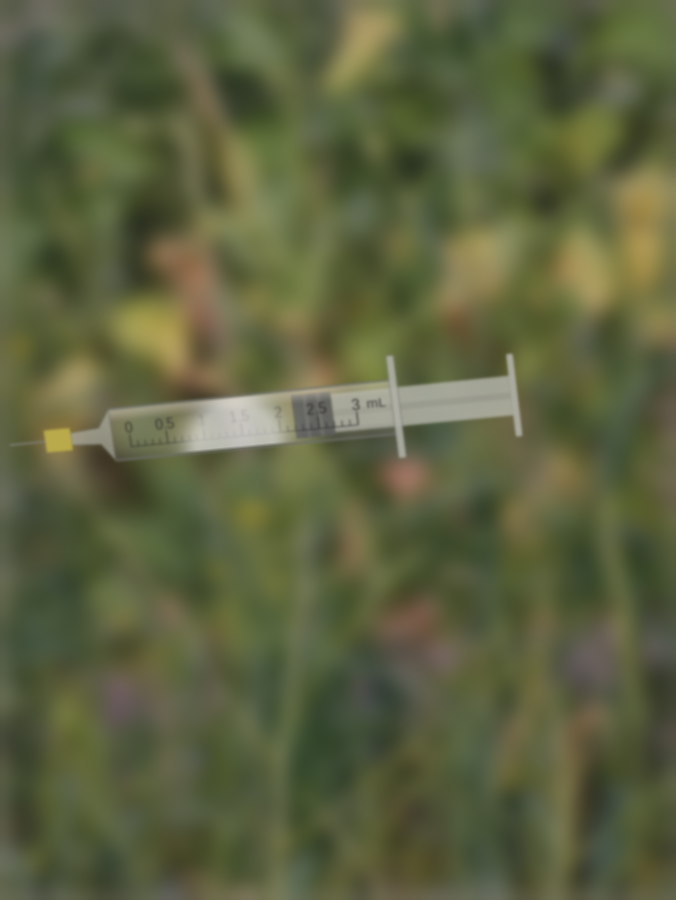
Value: 2.2 mL
